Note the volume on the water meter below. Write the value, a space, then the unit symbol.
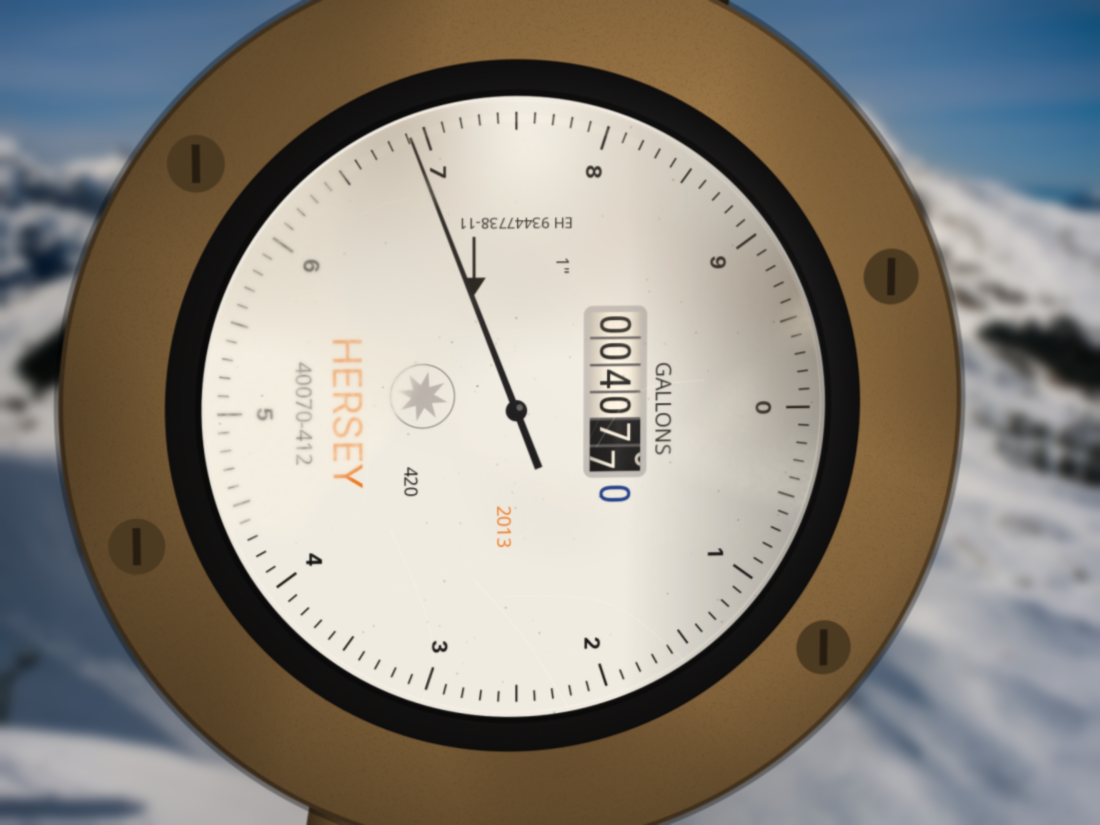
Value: 40766.9 gal
